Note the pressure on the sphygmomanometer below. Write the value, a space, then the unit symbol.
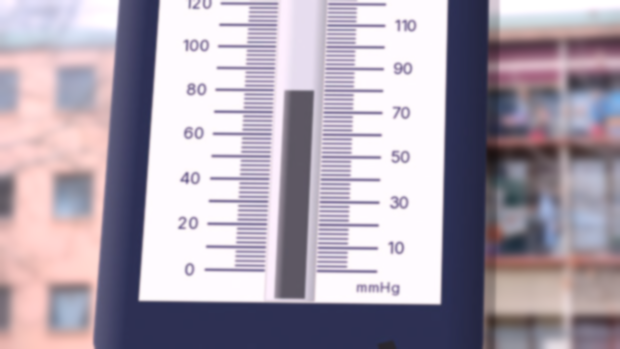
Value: 80 mmHg
